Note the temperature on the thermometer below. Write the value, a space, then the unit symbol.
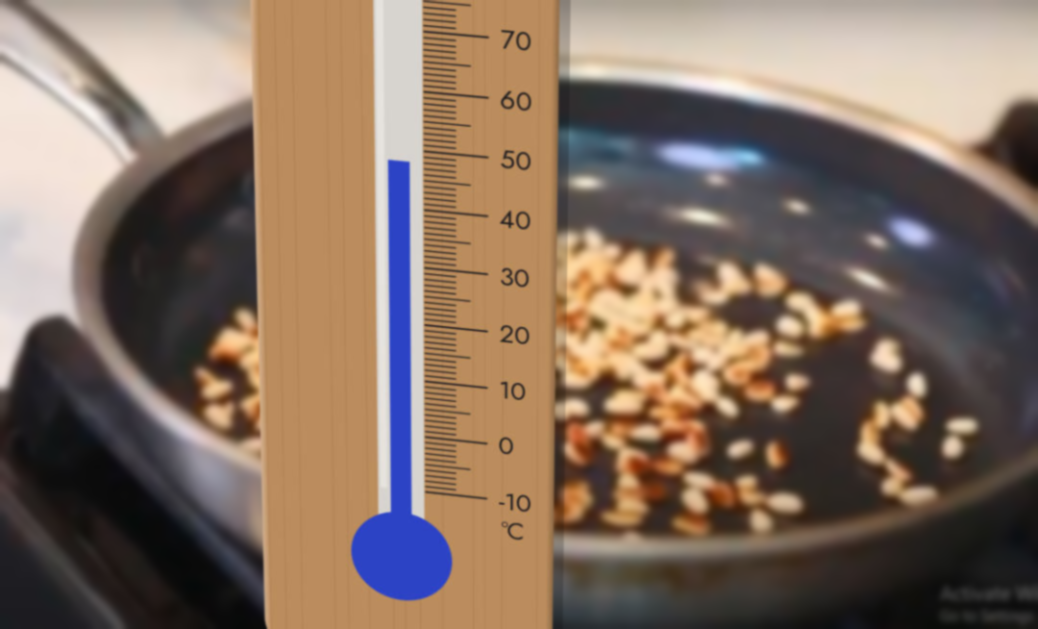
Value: 48 °C
